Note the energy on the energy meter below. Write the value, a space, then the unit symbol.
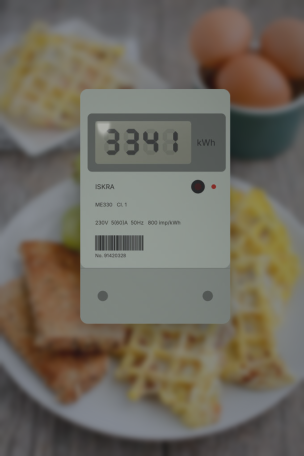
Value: 3341 kWh
